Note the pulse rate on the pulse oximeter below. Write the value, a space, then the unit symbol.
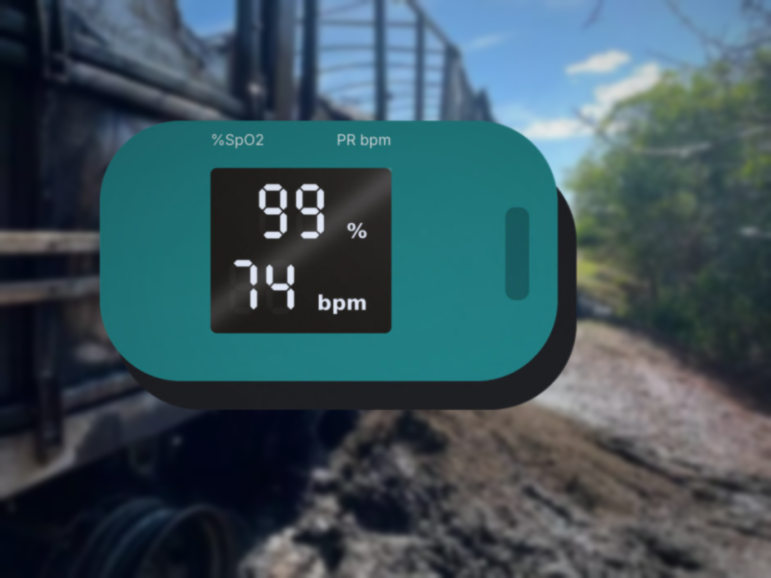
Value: 74 bpm
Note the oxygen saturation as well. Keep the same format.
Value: 99 %
